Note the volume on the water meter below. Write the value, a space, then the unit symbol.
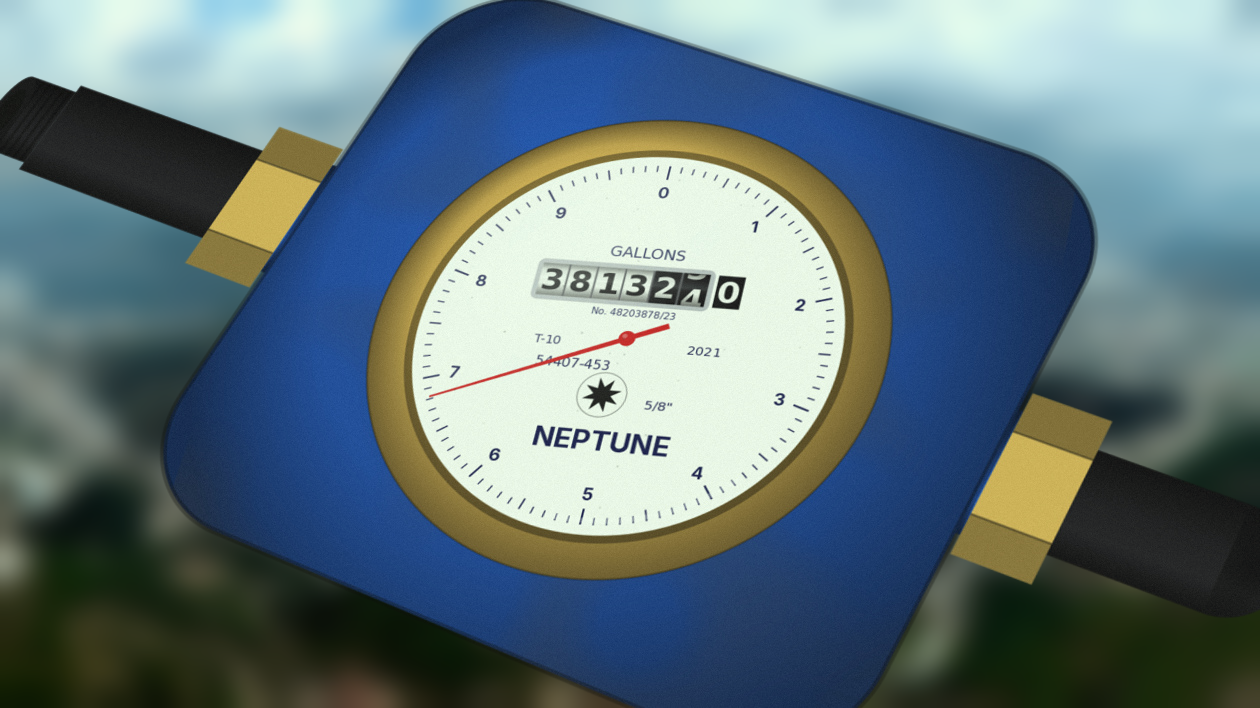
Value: 3813236.8 gal
